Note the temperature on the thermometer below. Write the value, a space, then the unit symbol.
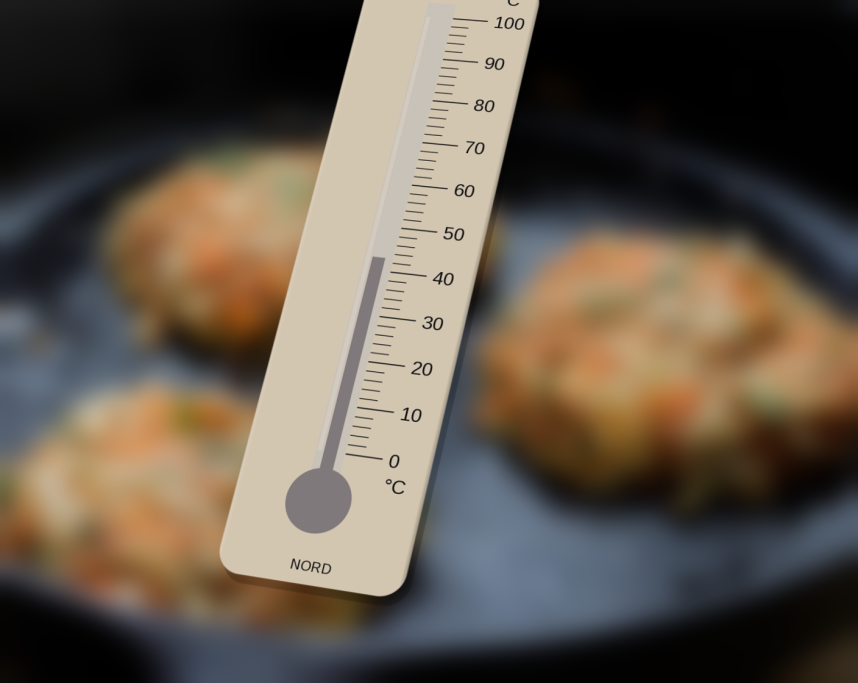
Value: 43 °C
